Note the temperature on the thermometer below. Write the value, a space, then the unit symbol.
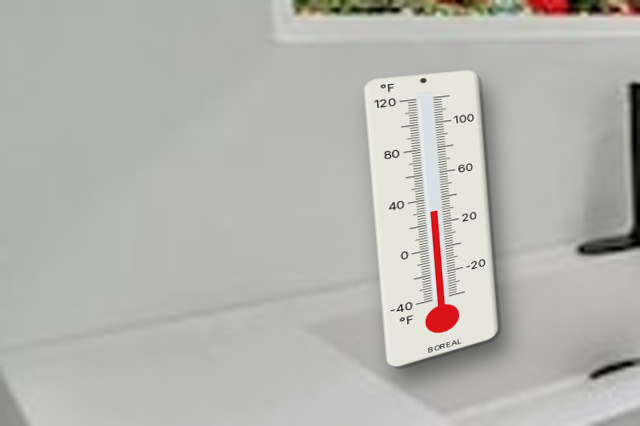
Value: 30 °F
